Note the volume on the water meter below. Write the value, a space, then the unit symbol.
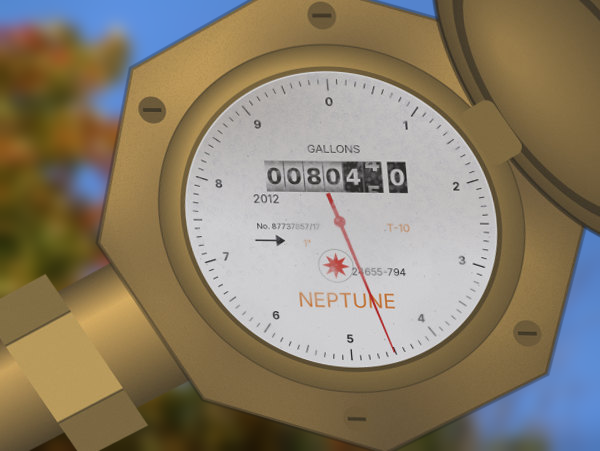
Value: 80444.5 gal
